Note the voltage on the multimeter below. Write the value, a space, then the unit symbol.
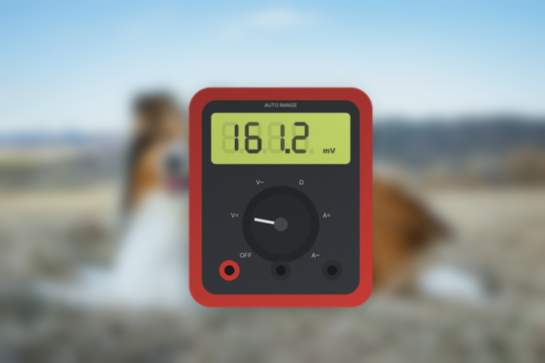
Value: 161.2 mV
